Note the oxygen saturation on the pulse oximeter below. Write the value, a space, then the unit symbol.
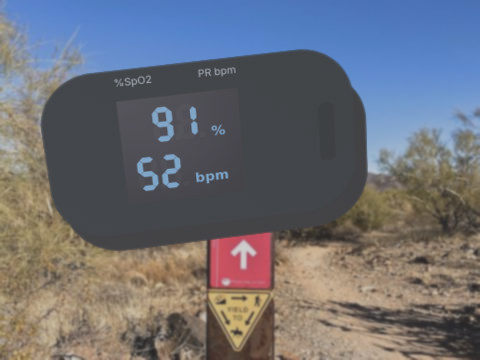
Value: 91 %
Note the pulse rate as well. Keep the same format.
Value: 52 bpm
